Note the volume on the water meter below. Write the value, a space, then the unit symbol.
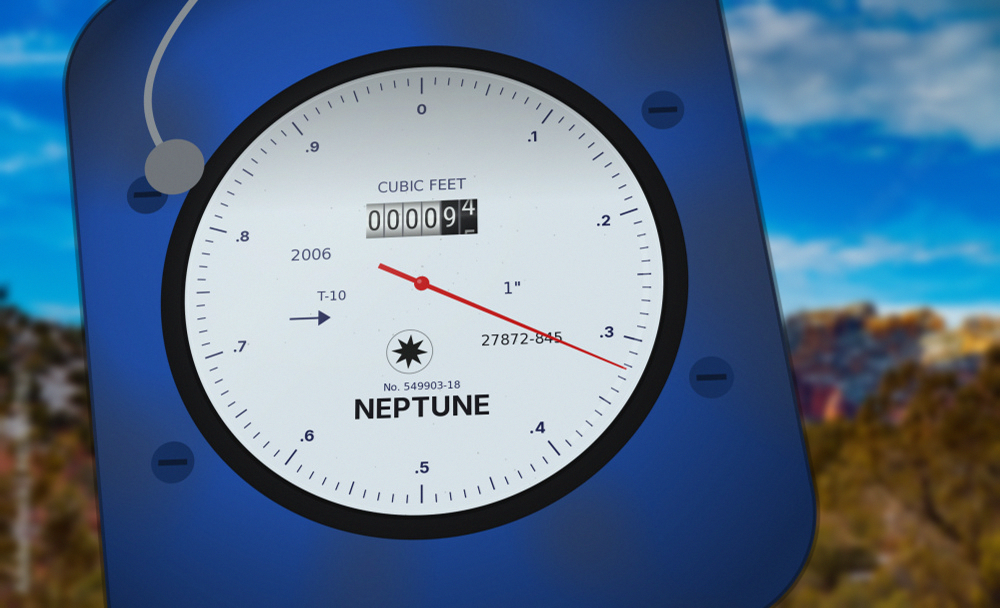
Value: 94.32 ft³
